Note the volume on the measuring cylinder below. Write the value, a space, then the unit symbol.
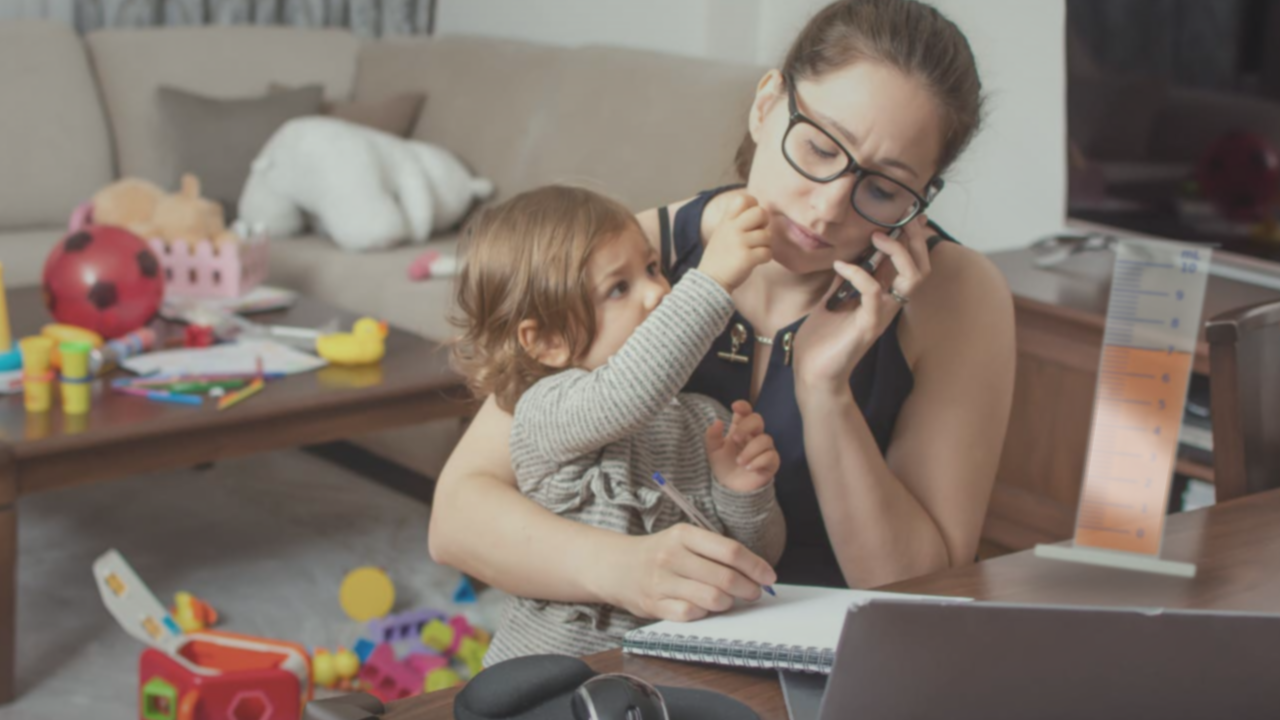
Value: 7 mL
